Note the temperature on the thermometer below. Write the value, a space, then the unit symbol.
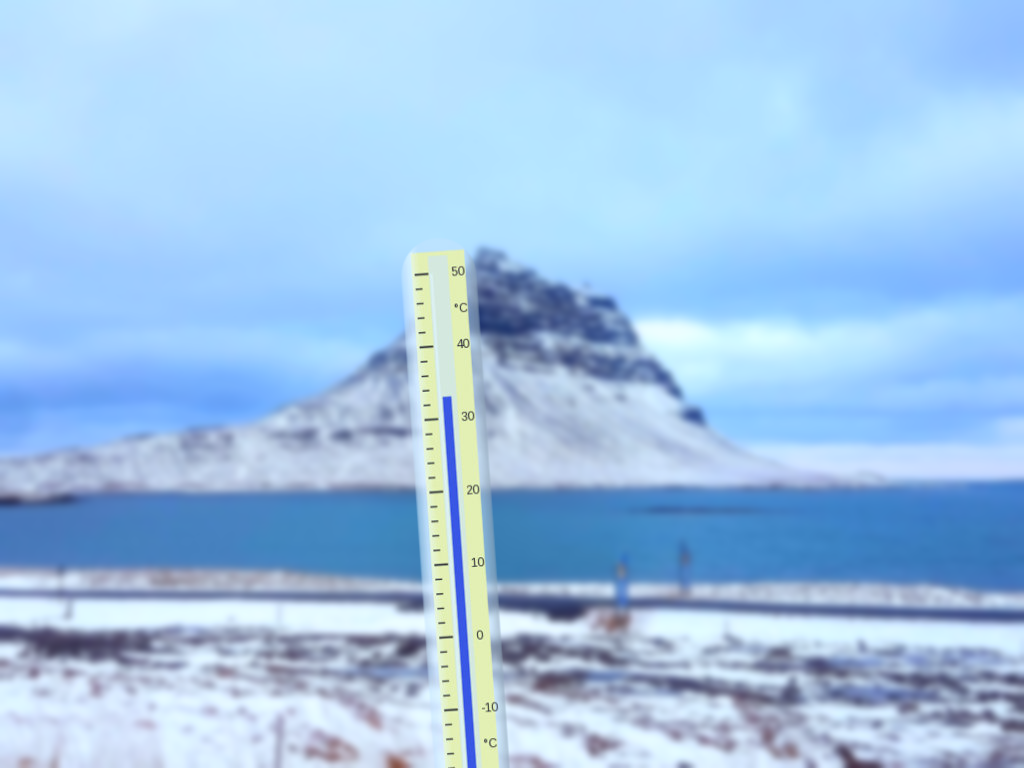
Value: 33 °C
